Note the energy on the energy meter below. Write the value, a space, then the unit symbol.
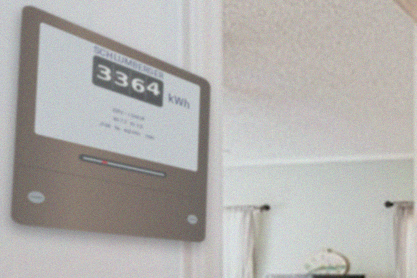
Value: 3364 kWh
